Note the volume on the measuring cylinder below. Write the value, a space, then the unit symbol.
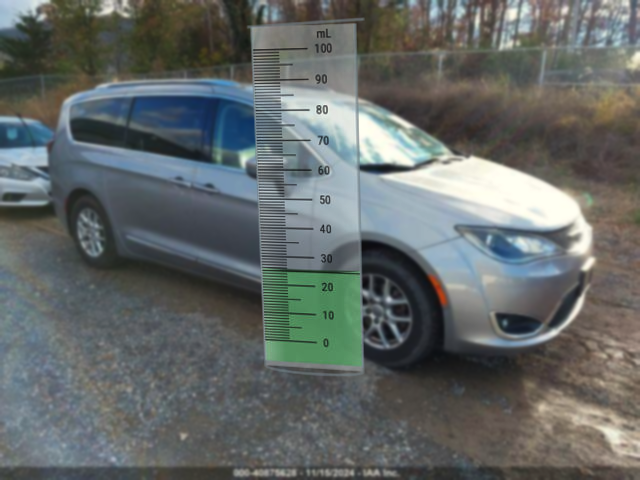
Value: 25 mL
